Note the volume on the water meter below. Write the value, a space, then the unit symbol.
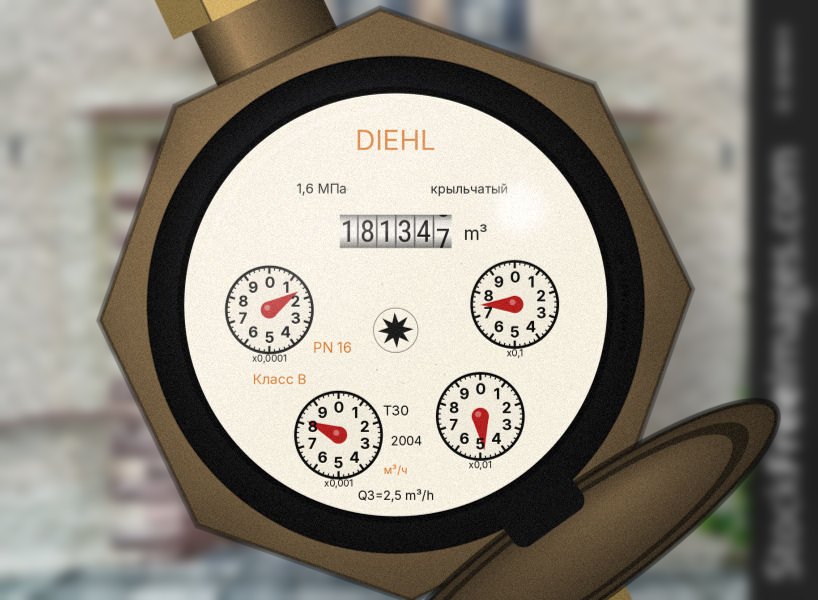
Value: 181346.7481 m³
